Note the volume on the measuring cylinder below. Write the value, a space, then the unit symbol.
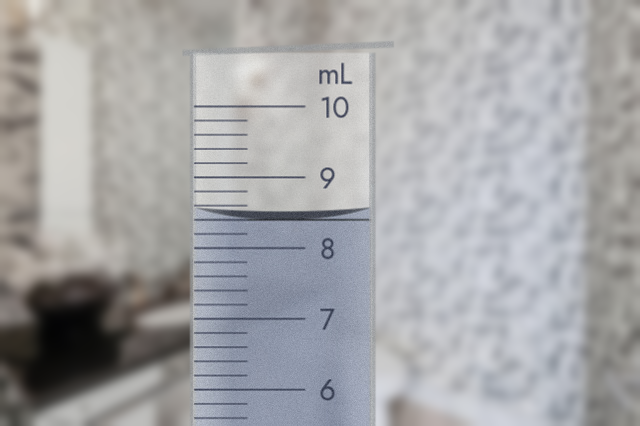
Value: 8.4 mL
